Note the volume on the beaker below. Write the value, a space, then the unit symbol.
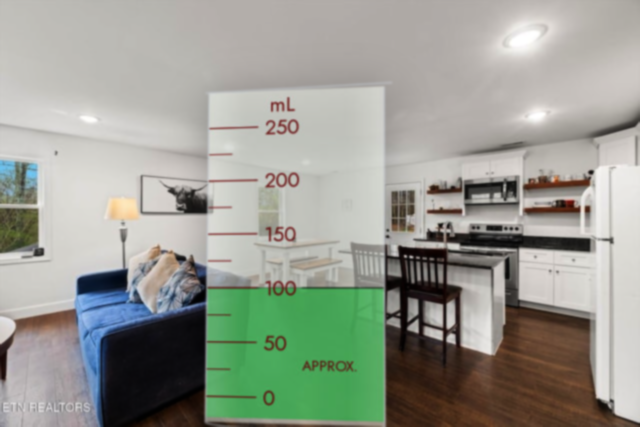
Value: 100 mL
